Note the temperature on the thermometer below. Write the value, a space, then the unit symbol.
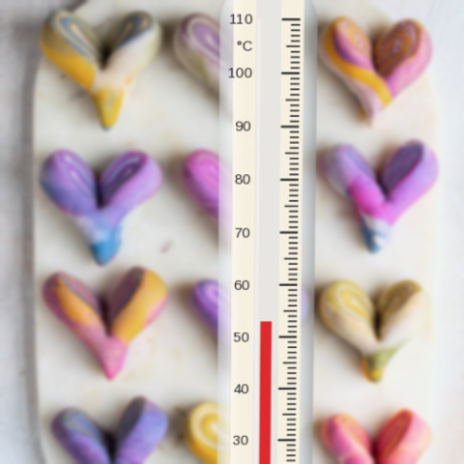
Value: 53 °C
